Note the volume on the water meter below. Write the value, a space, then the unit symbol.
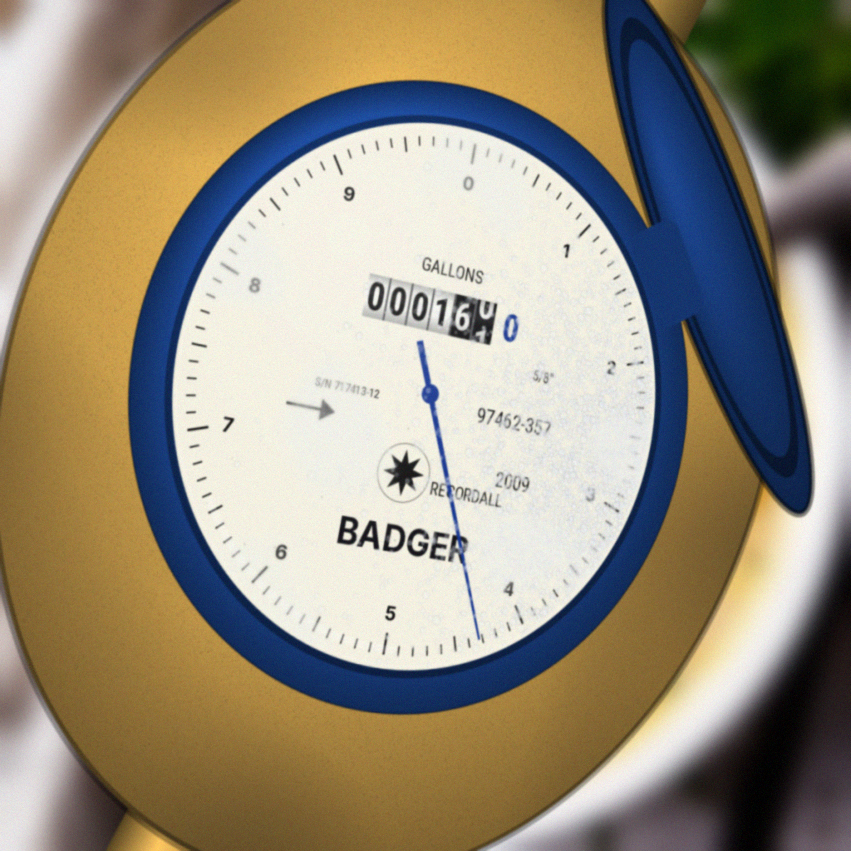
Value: 1604.3 gal
